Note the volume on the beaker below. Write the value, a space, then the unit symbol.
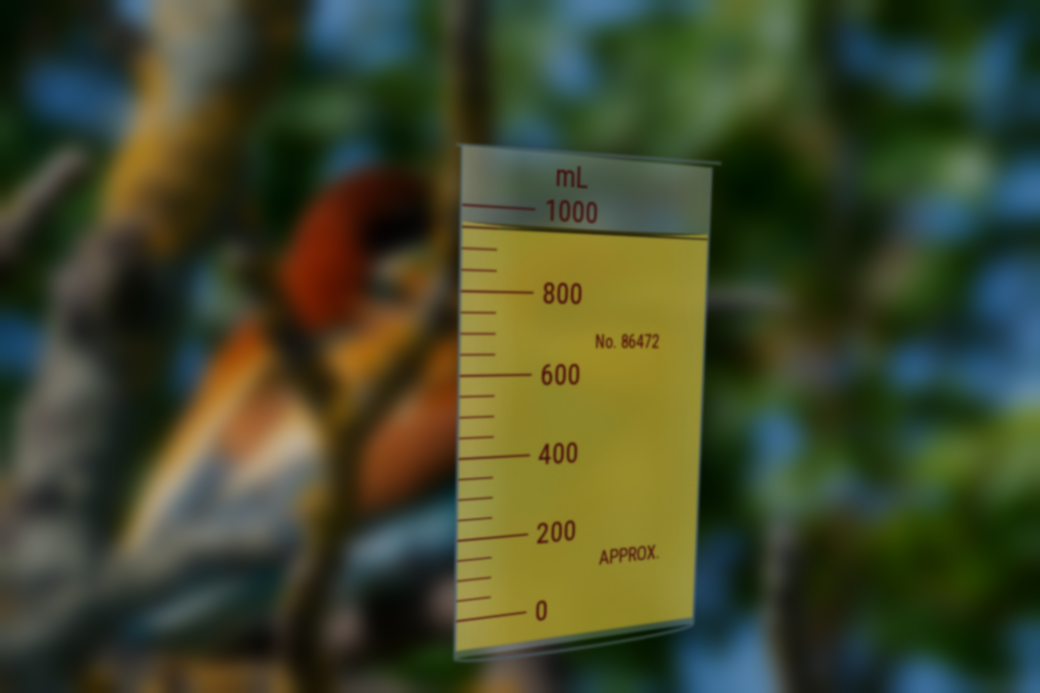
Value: 950 mL
